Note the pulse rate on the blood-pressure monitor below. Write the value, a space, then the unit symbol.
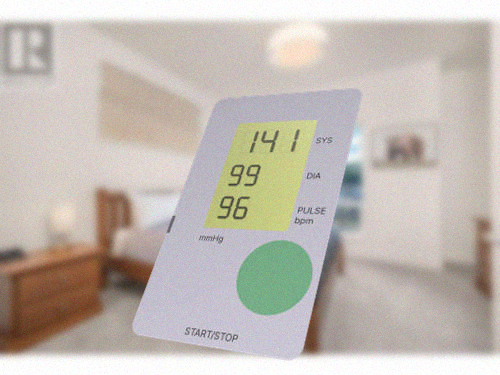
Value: 96 bpm
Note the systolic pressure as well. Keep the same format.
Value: 141 mmHg
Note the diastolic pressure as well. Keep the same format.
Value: 99 mmHg
